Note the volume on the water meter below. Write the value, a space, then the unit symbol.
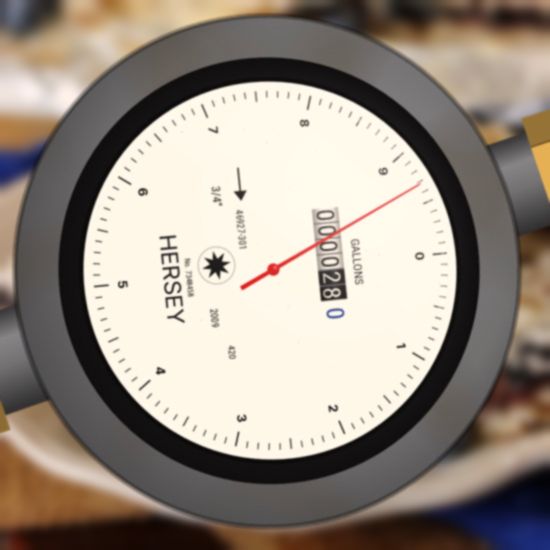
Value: 279.3 gal
